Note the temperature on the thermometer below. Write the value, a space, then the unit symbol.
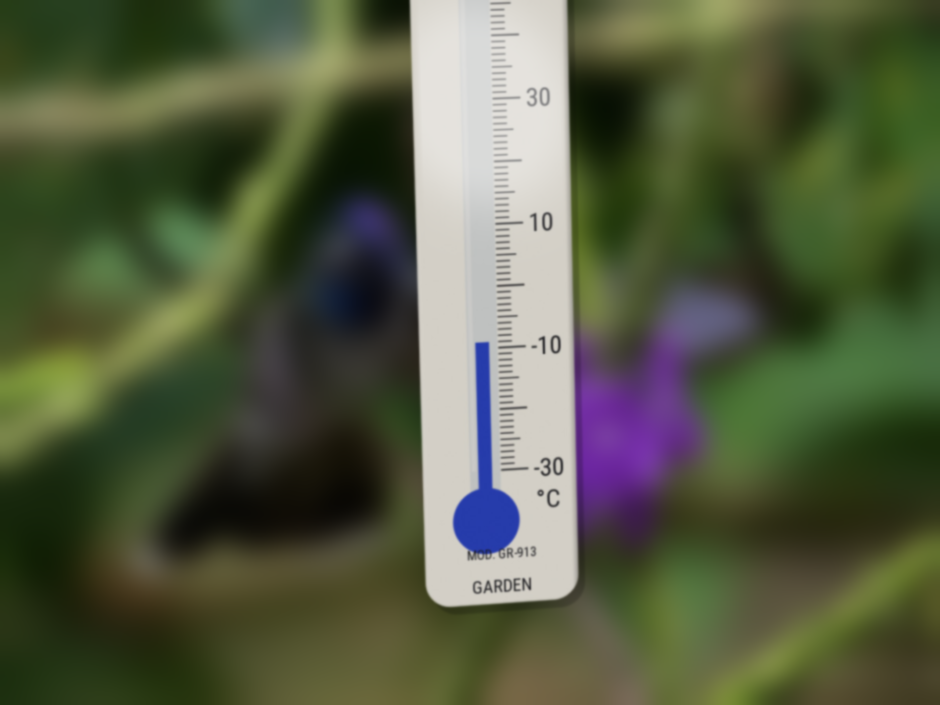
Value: -9 °C
